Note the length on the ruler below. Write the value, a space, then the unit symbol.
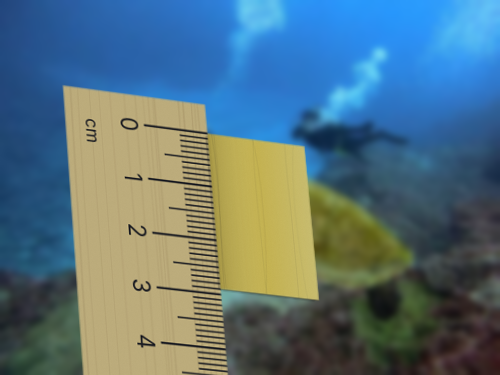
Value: 2.9 cm
